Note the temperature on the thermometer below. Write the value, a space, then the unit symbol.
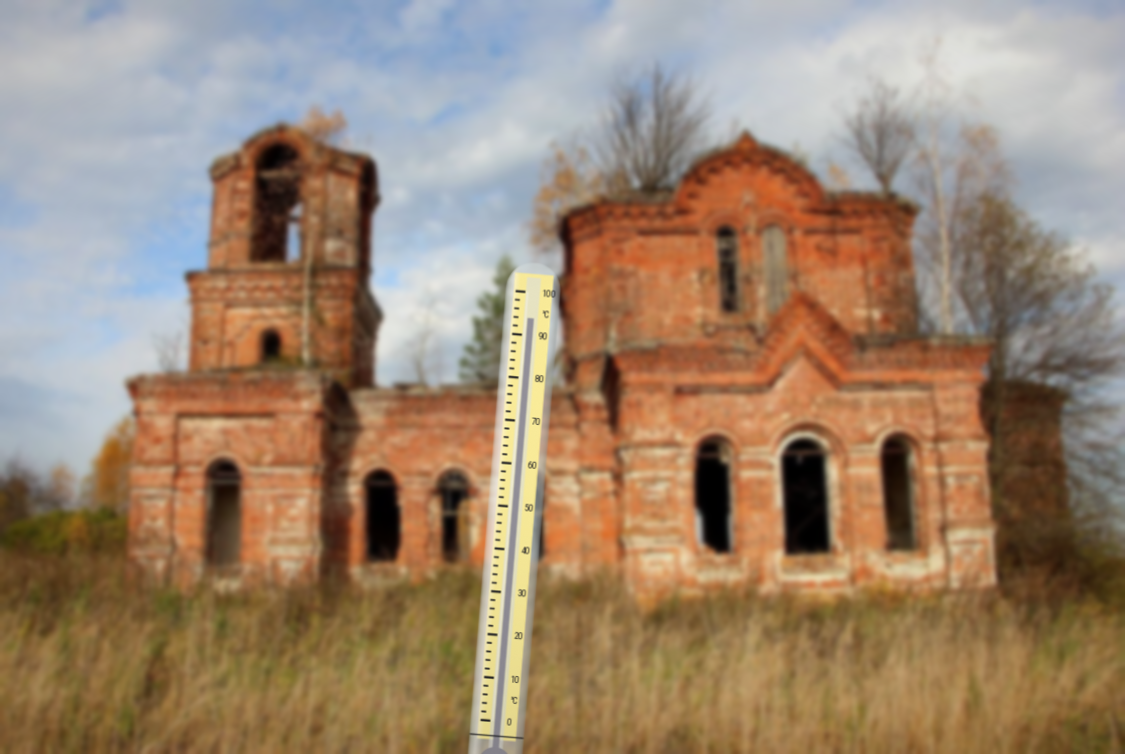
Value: 94 °C
